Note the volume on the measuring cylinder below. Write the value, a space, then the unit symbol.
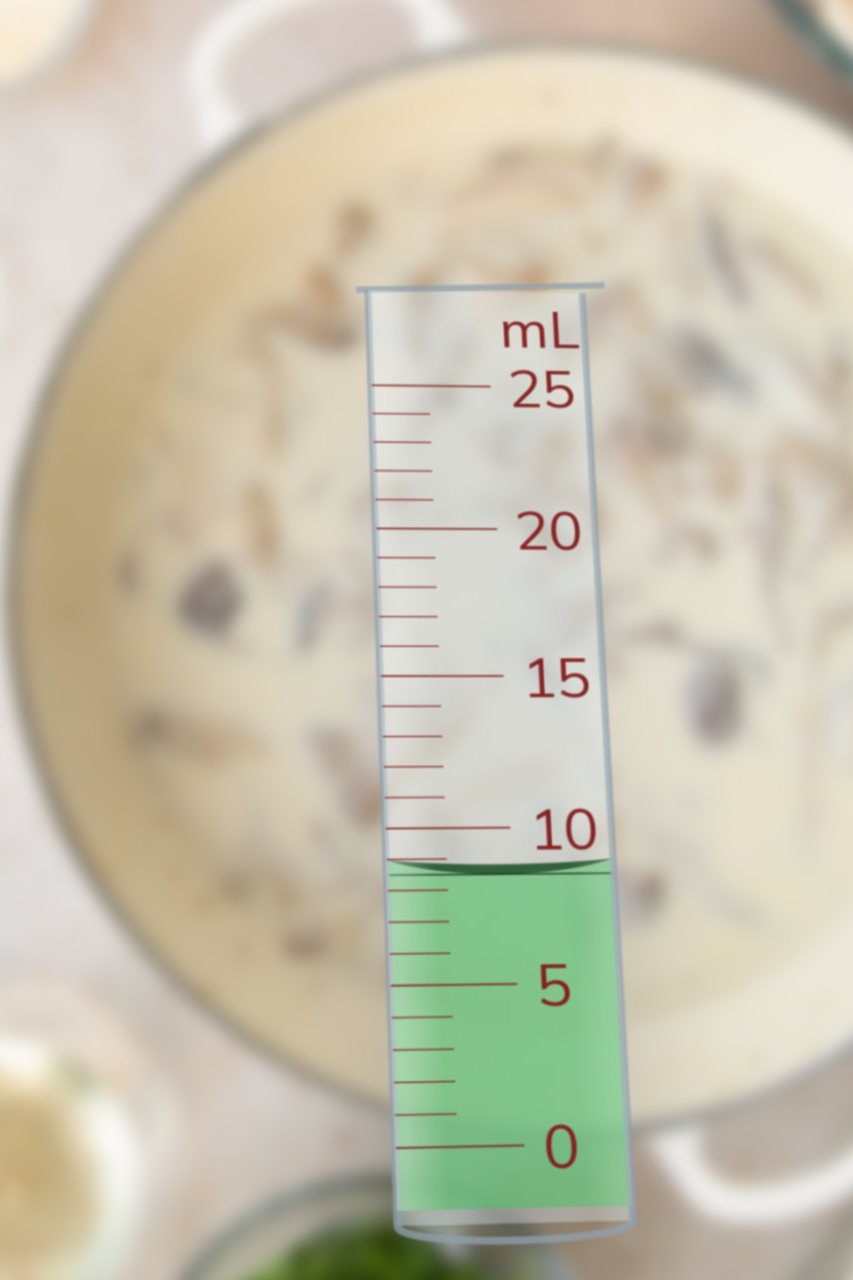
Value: 8.5 mL
